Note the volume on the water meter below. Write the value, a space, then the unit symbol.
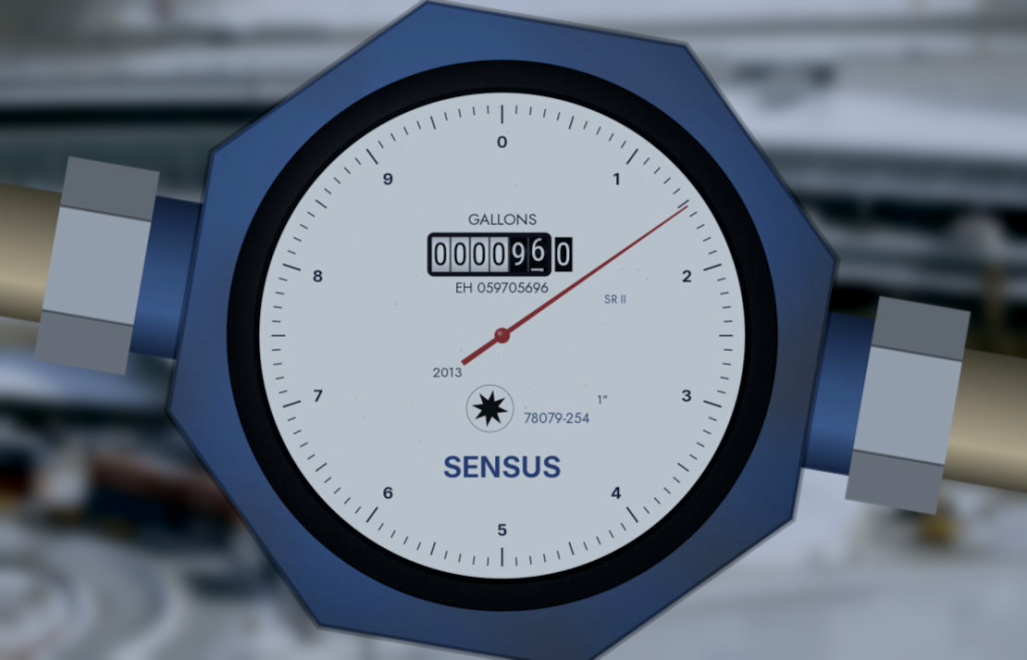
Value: 961.5 gal
